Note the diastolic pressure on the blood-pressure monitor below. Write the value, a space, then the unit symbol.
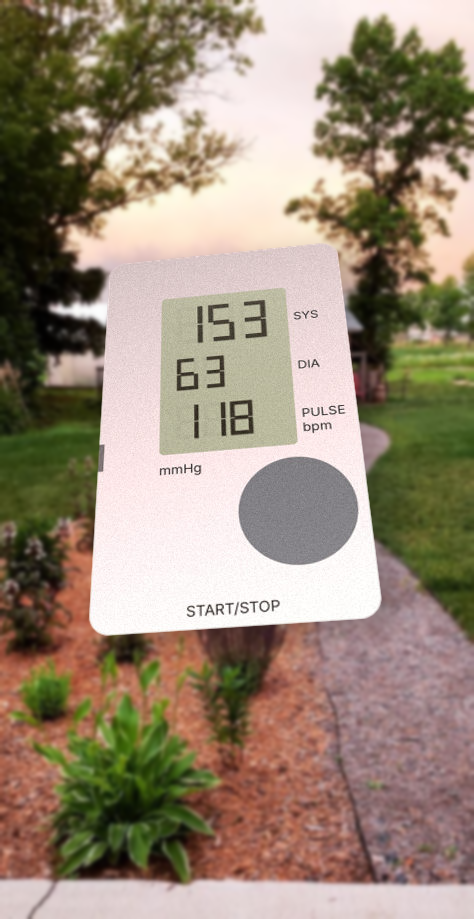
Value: 63 mmHg
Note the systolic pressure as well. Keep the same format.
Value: 153 mmHg
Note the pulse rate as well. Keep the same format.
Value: 118 bpm
